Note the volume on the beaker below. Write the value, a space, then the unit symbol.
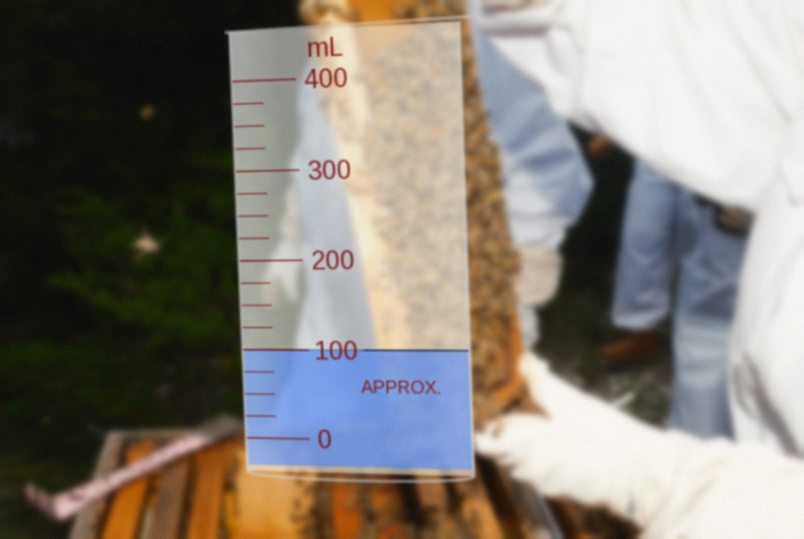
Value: 100 mL
